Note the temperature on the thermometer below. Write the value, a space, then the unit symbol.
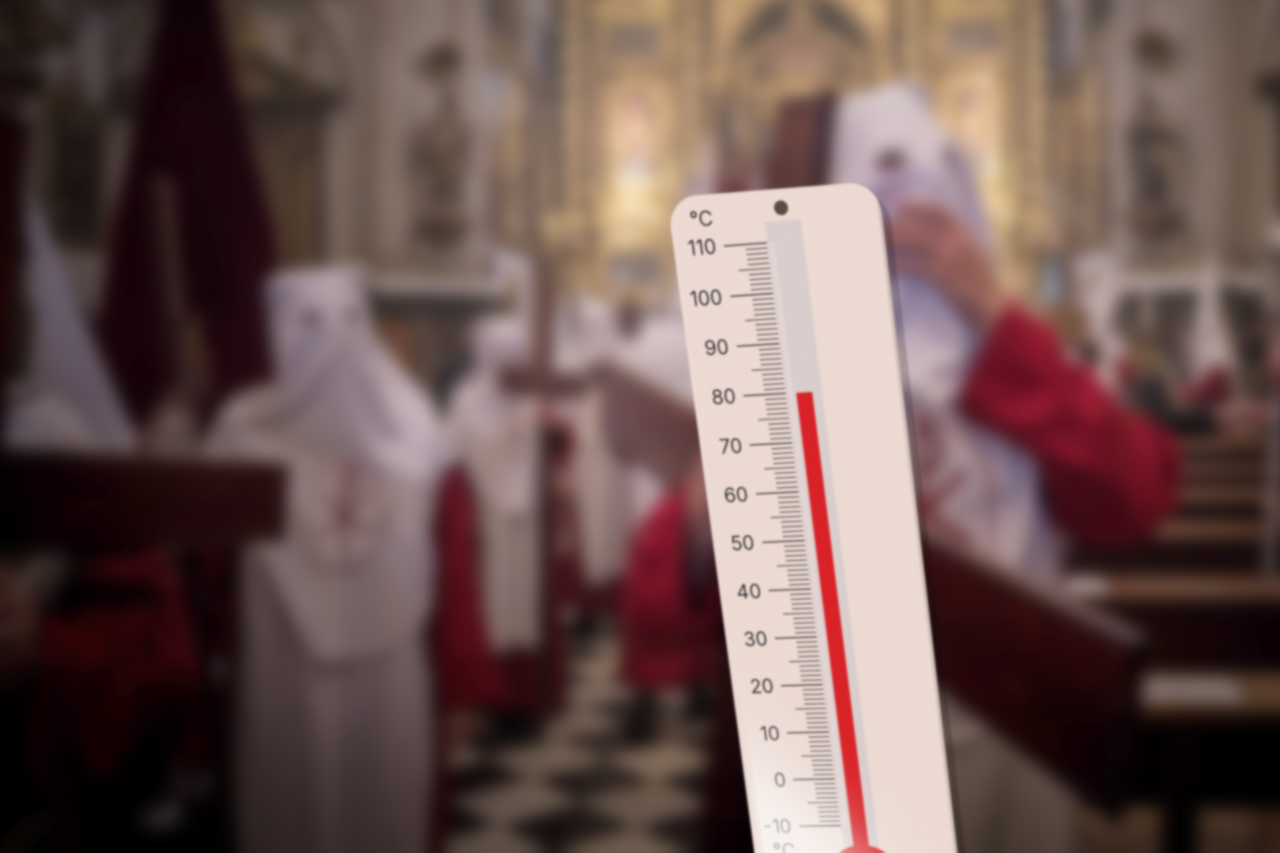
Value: 80 °C
